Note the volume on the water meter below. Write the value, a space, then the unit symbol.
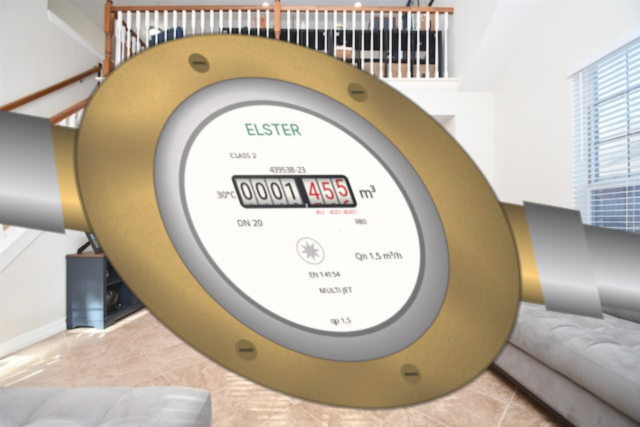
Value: 1.455 m³
